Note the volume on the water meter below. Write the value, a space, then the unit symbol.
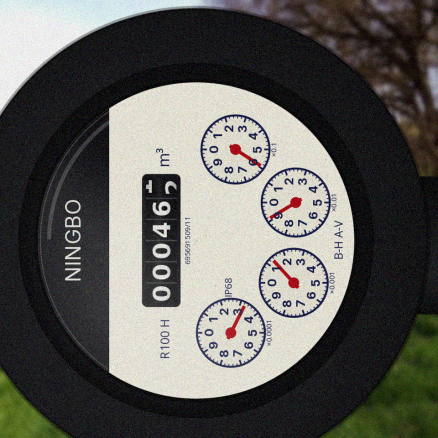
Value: 461.5913 m³
